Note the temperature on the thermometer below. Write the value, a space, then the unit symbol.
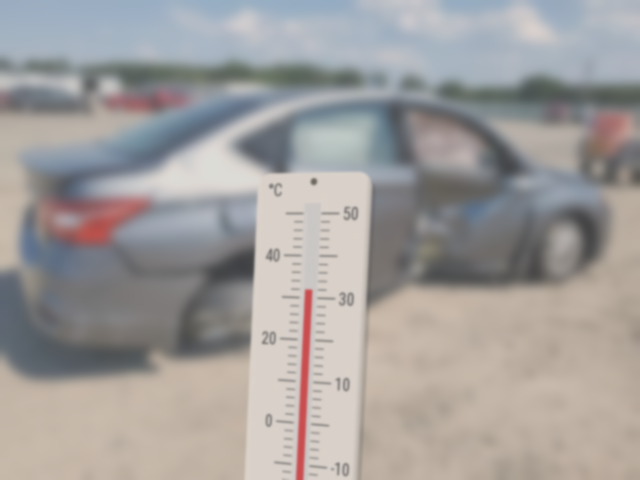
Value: 32 °C
